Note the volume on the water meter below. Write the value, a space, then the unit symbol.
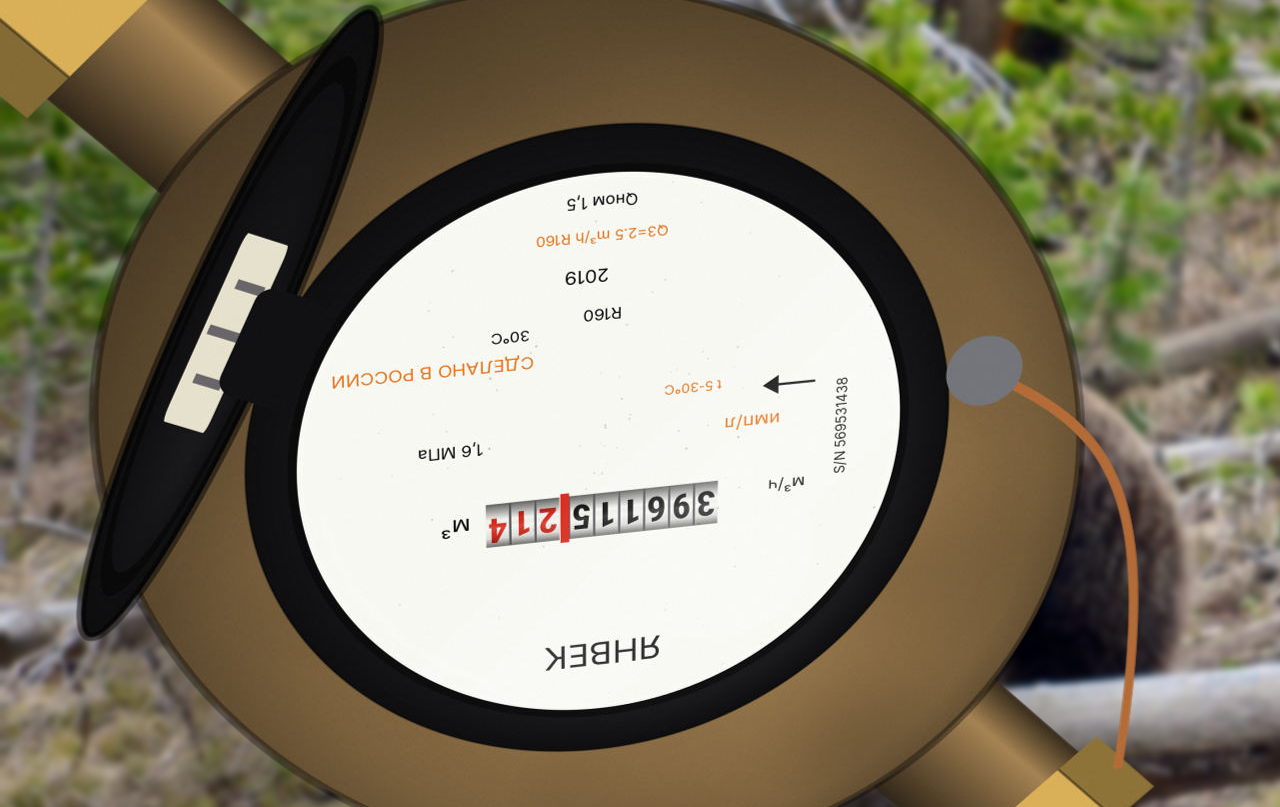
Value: 396115.214 m³
